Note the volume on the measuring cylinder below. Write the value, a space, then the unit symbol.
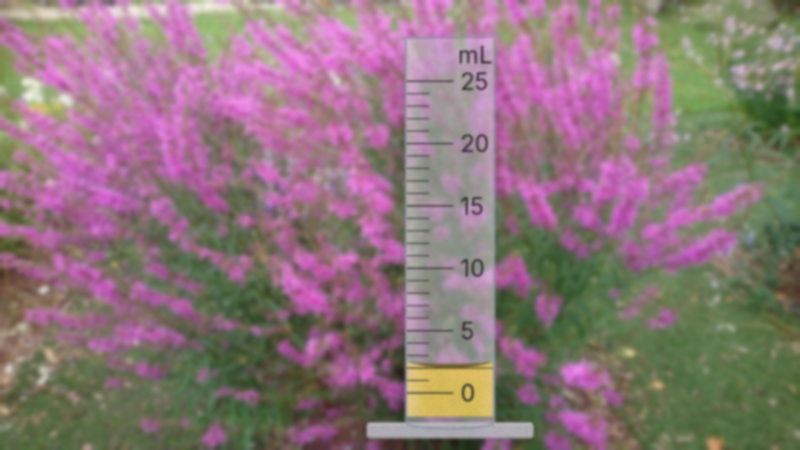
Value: 2 mL
